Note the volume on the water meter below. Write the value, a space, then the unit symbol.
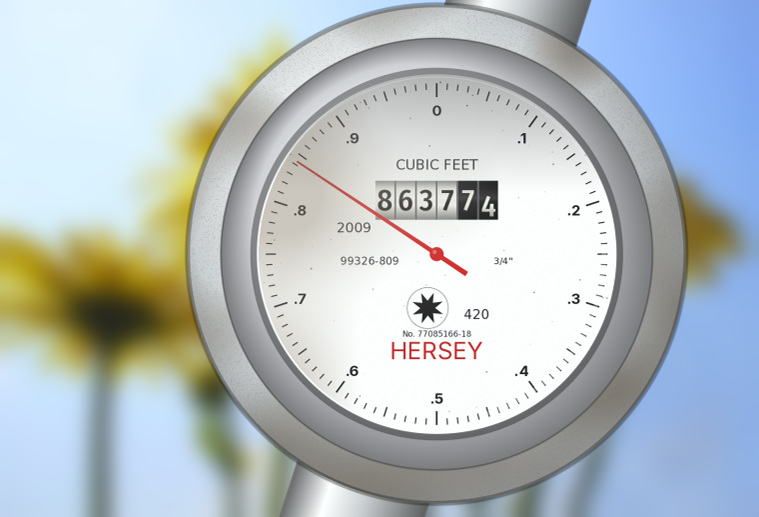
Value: 863773.84 ft³
